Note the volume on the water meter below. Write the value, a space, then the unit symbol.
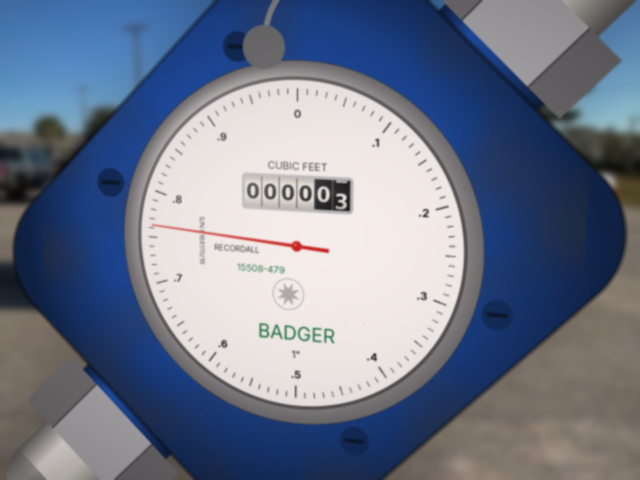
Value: 2.76 ft³
